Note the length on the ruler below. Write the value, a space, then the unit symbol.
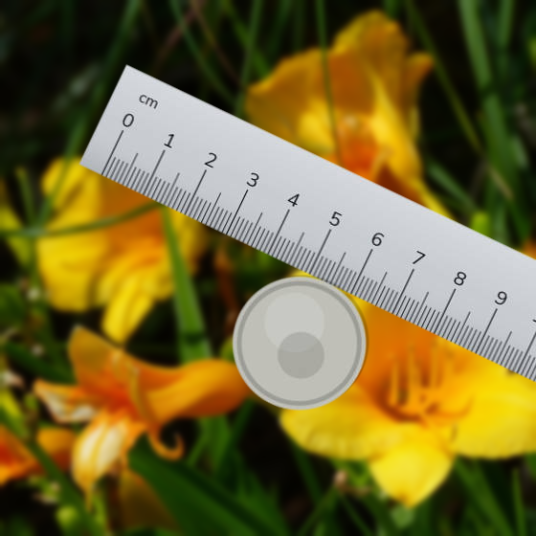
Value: 2.9 cm
